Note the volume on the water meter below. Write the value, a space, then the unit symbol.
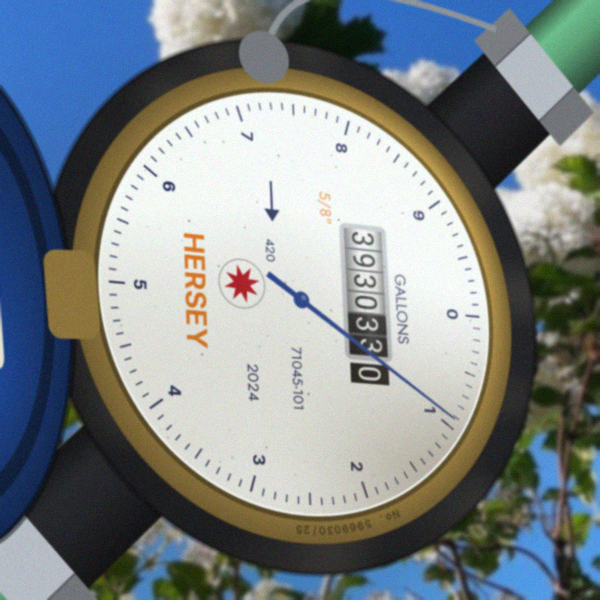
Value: 3930330.9 gal
